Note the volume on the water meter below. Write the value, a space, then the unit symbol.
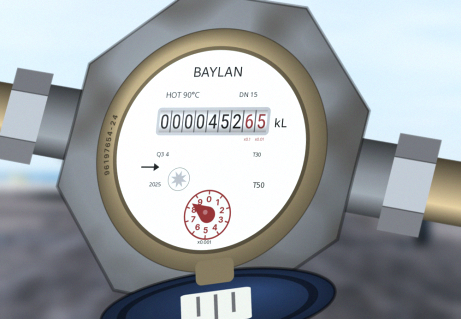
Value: 452.658 kL
